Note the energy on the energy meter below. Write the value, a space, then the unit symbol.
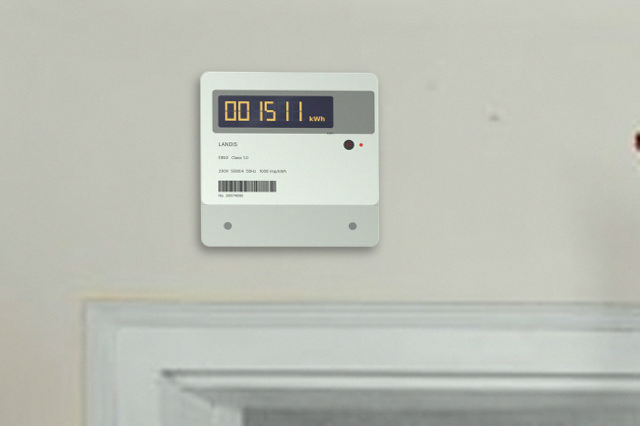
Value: 1511 kWh
